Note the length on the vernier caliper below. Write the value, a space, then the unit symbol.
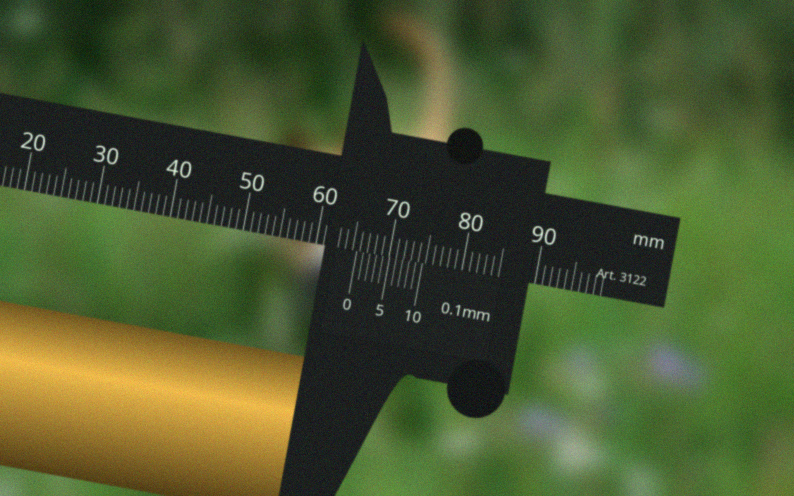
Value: 65.6 mm
